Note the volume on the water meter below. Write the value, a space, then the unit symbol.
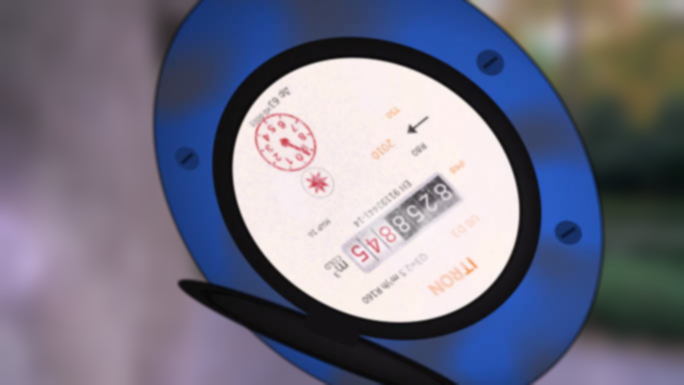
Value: 8258.8449 m³
